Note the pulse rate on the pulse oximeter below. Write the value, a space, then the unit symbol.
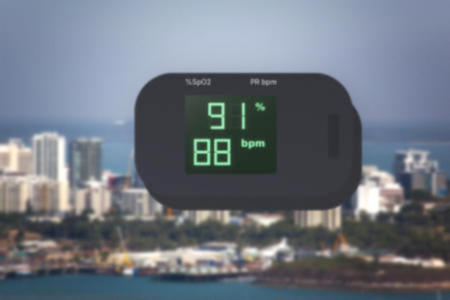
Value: 88 bpm
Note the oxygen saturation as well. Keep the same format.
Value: 91 %
